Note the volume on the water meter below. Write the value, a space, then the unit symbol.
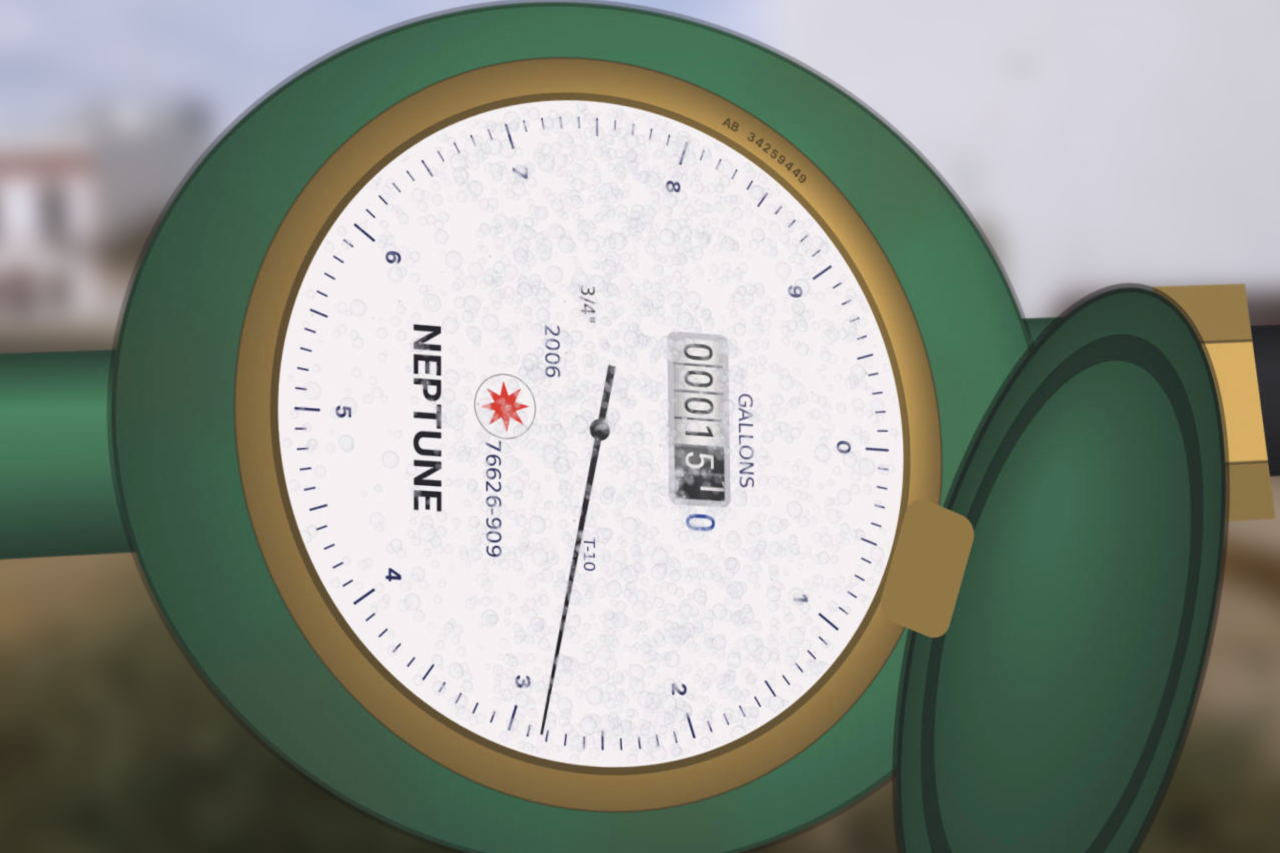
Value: 1512.8 gal
